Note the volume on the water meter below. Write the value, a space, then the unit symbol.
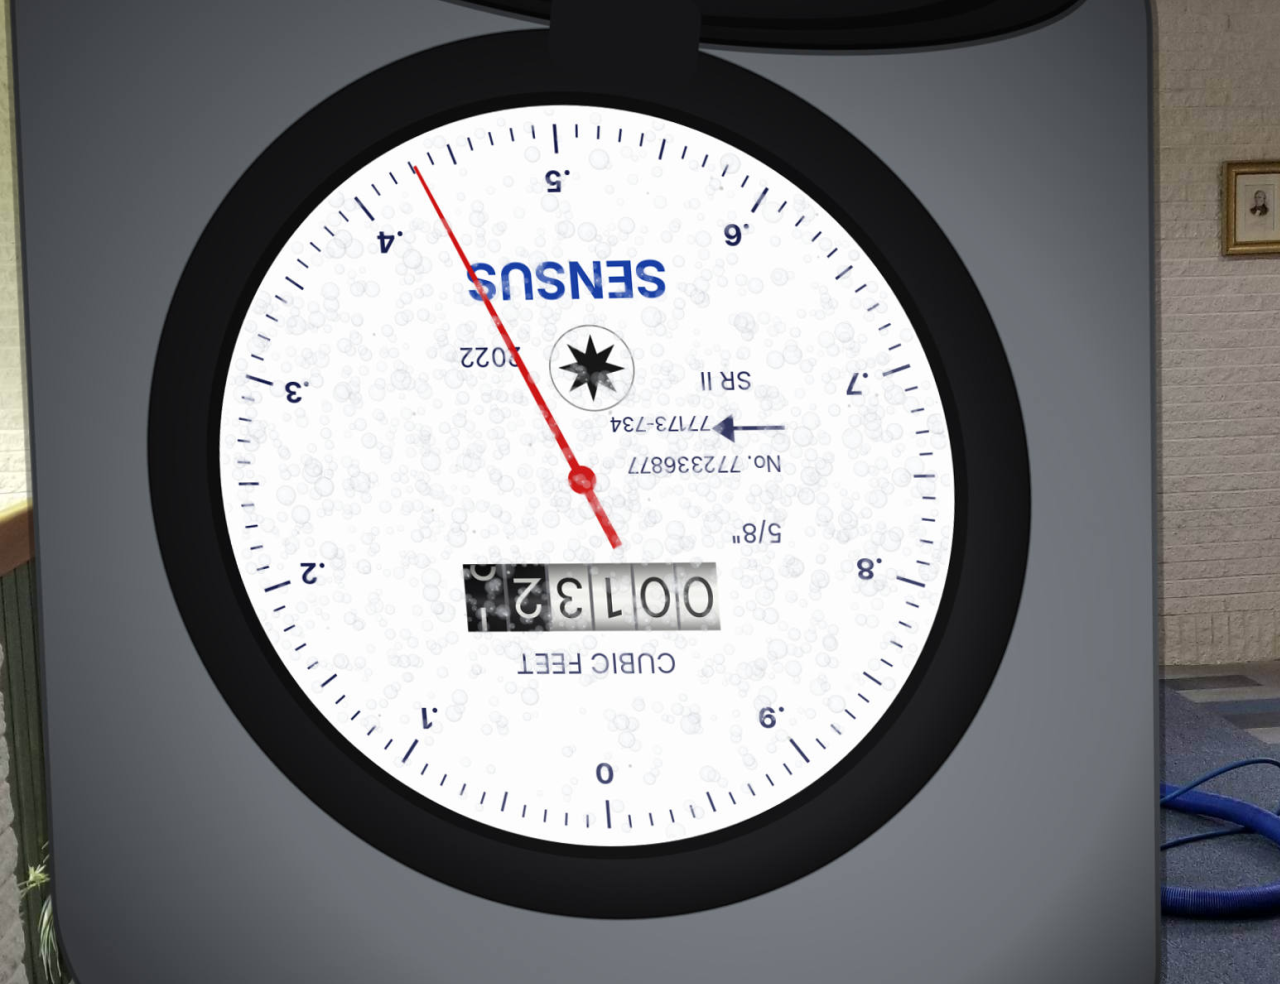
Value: 1321.43 ft³
